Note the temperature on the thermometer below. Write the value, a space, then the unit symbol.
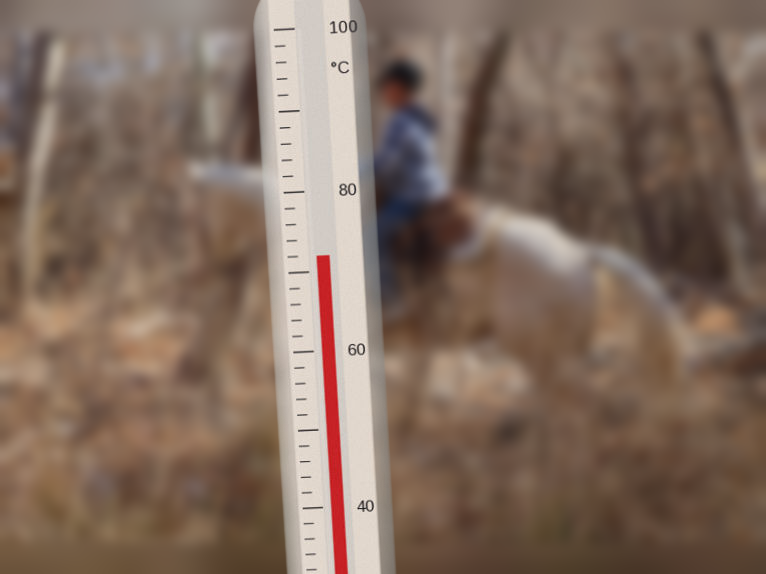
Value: 72 °C
